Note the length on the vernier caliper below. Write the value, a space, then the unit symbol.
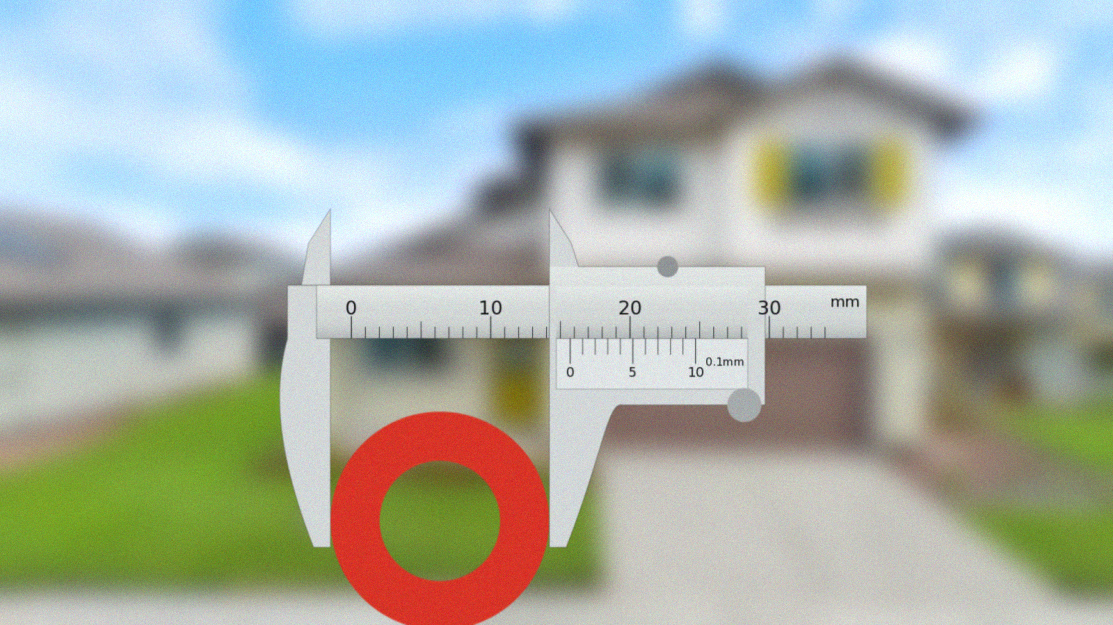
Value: 15.7 mm
